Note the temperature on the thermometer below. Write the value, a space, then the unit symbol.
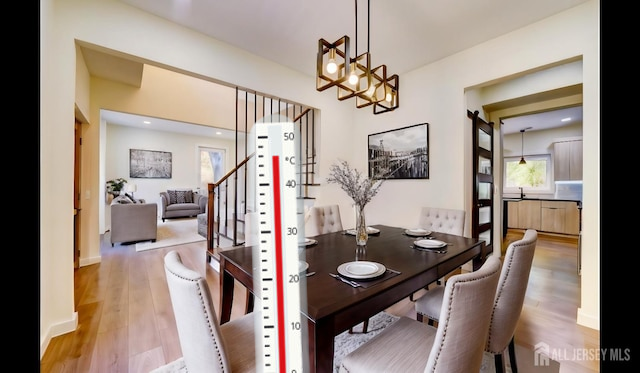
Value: 46 °C
